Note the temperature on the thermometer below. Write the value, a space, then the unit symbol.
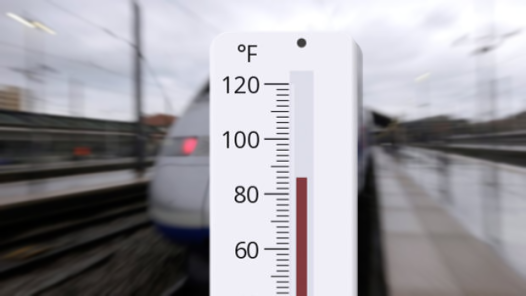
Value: 86 °F
